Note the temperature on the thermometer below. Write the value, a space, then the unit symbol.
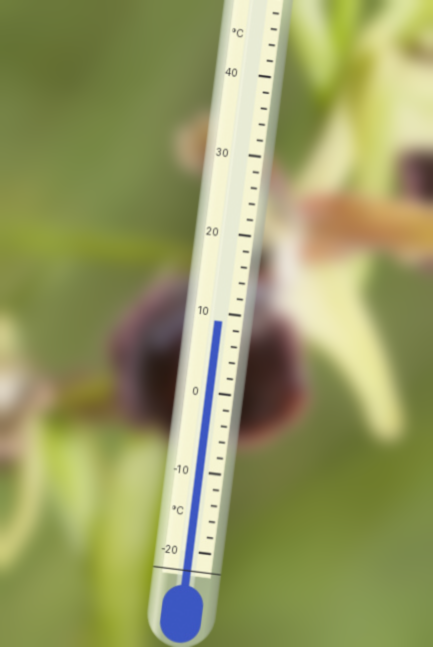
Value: 9 °C
